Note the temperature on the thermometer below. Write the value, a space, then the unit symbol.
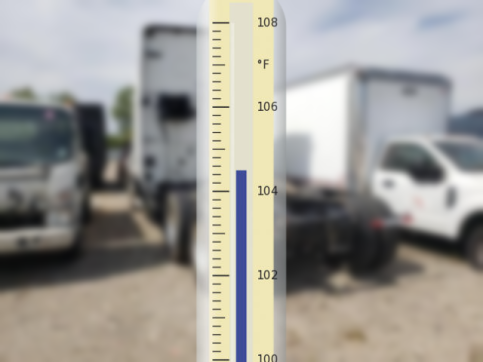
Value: 104.5 °F
